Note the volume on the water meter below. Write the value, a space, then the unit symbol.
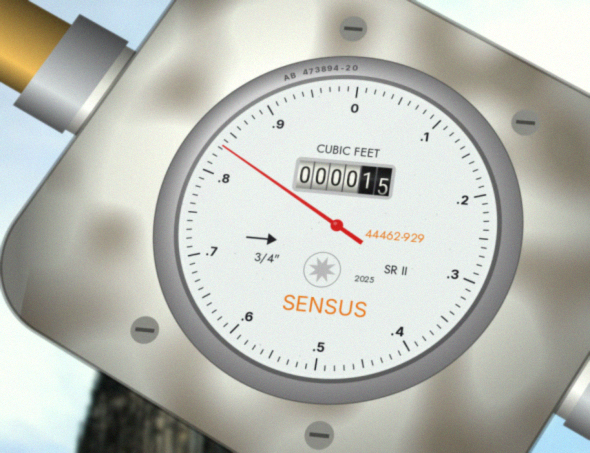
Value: 14.83 ft³
